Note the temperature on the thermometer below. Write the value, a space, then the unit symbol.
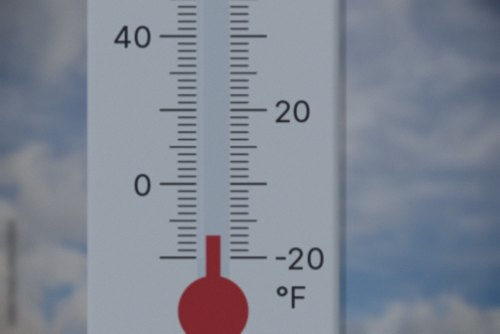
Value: -14 °F
